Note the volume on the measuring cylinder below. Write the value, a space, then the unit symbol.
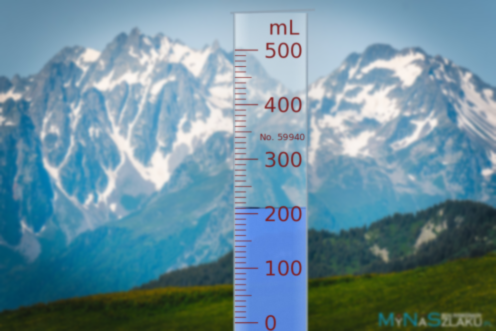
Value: 210 mL
